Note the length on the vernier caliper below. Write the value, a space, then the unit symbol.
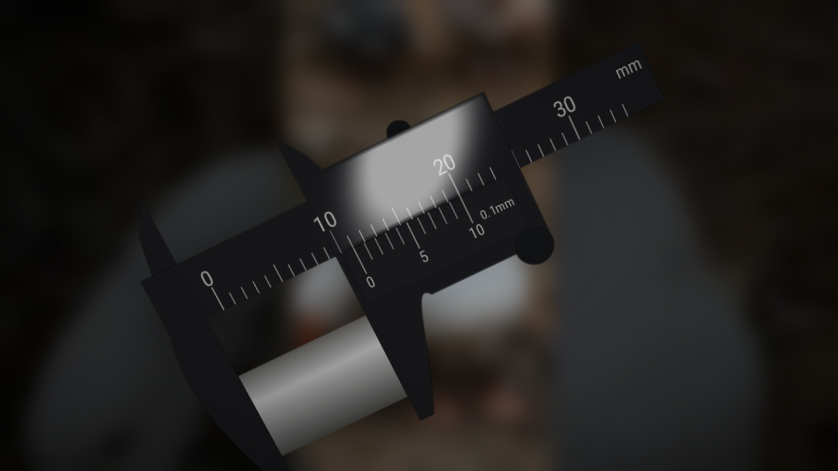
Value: 11.0 mm
